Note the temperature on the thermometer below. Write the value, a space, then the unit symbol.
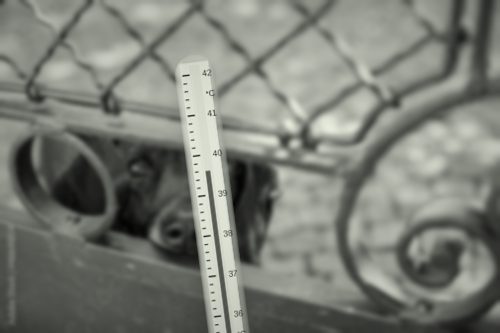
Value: 39.6 °C
